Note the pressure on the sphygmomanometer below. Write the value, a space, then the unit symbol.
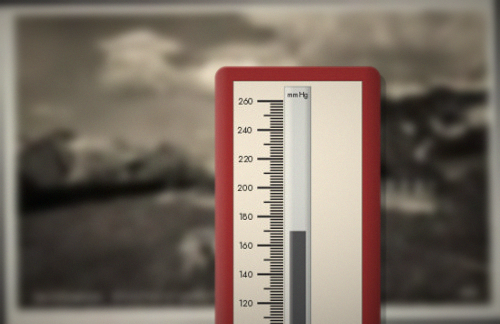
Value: 170 mmHg
